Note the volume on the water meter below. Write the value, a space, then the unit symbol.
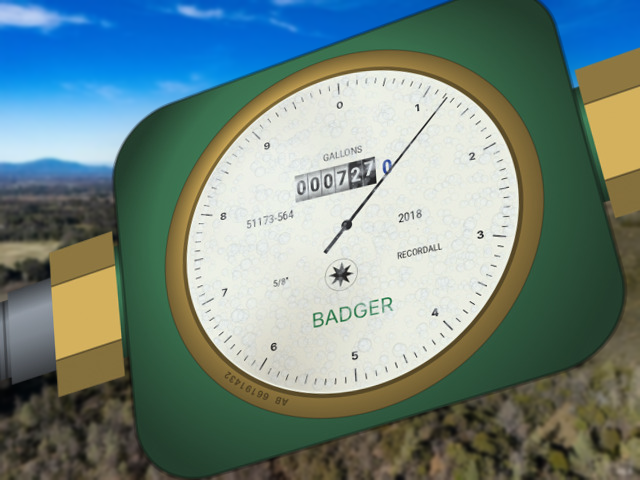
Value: 7271.2 gal
